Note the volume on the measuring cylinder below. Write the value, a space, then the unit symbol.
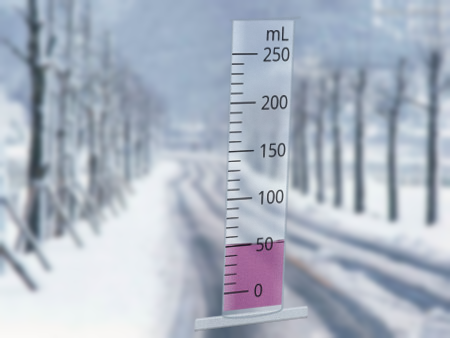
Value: 50 mL
